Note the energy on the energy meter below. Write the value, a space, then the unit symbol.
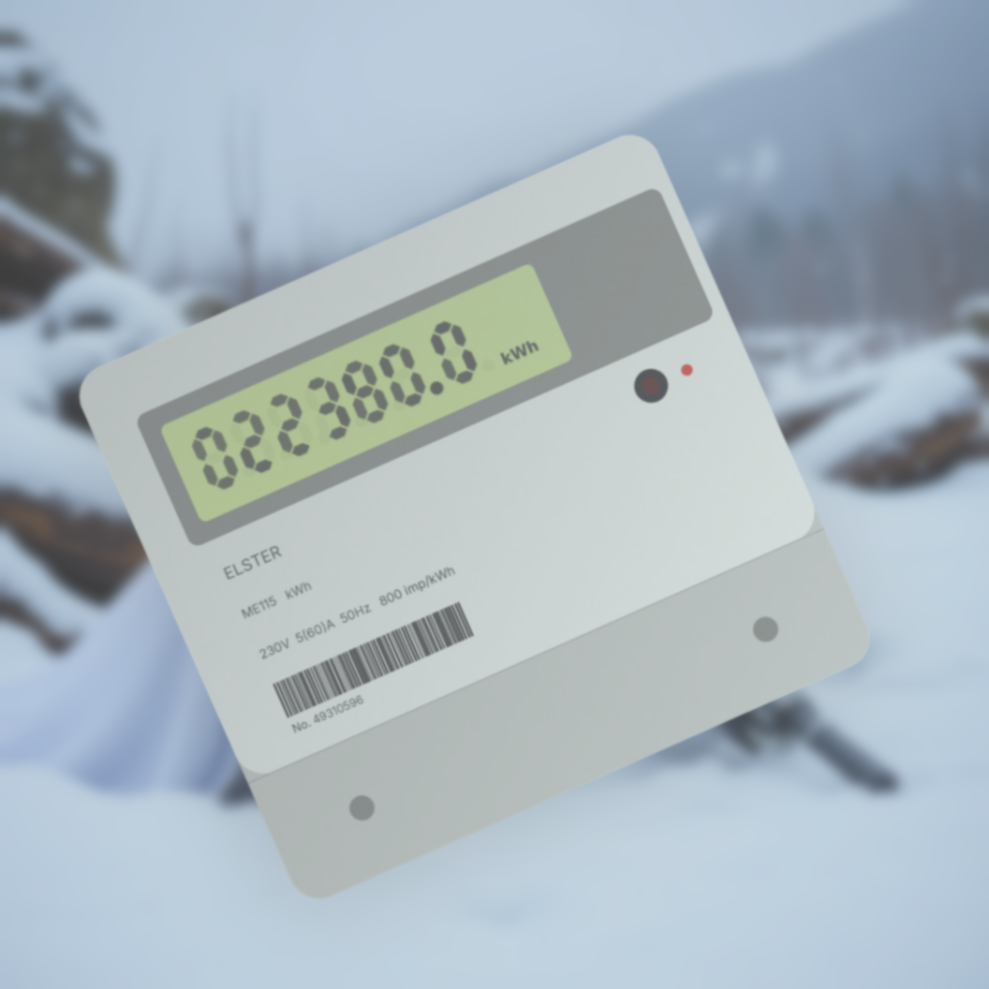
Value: 22380.0 kWh
